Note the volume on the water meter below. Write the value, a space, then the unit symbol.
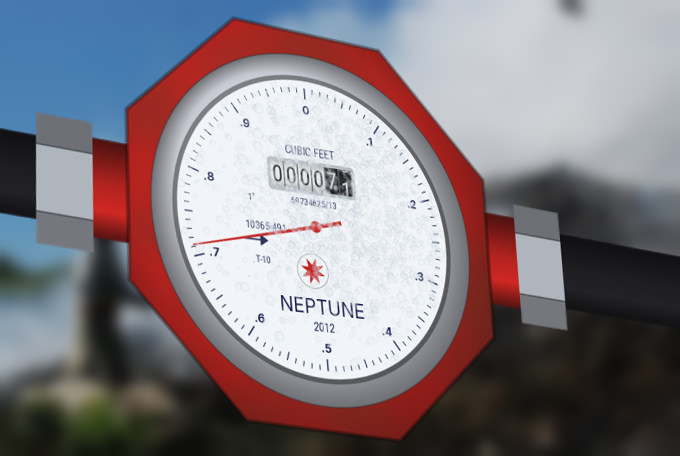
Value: 70.71 ft³
